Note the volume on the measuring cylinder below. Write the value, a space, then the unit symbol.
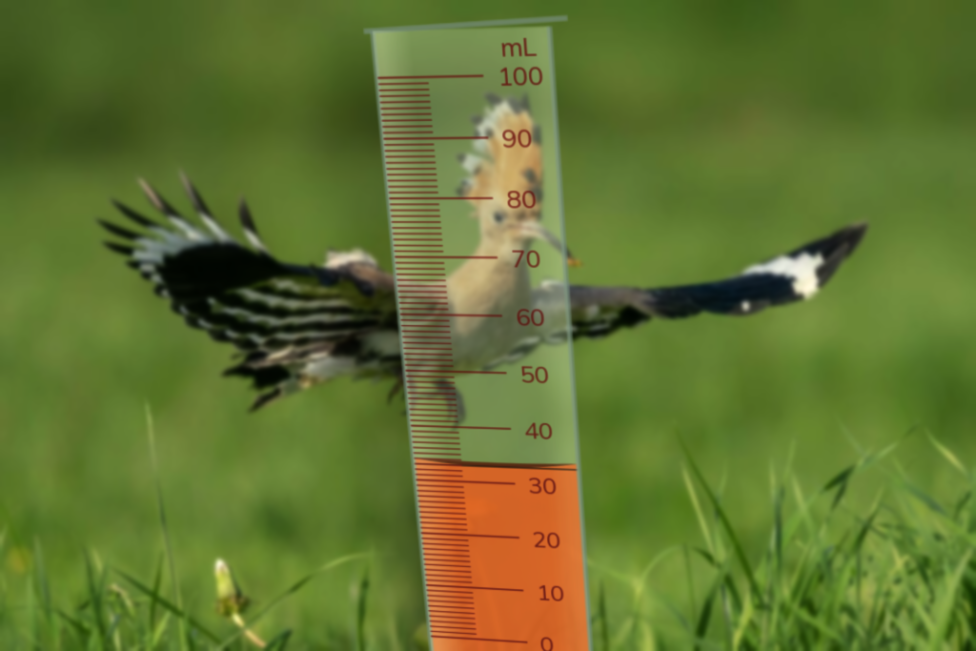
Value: 33 mL
